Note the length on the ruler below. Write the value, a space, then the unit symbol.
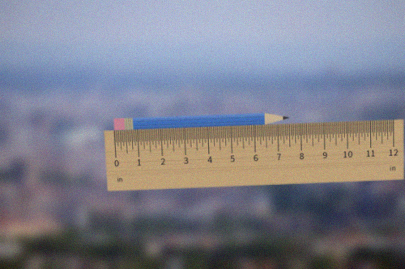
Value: 7.5 in
